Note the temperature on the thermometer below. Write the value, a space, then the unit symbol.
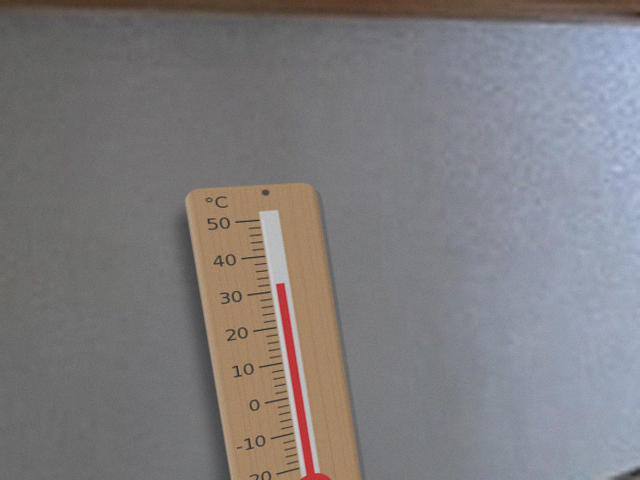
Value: 32 °C
